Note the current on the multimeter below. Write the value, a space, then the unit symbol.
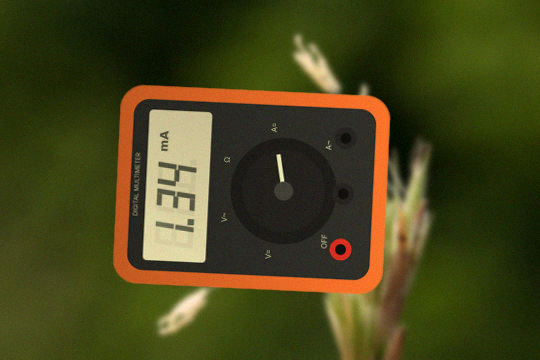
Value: 1.34 mA
